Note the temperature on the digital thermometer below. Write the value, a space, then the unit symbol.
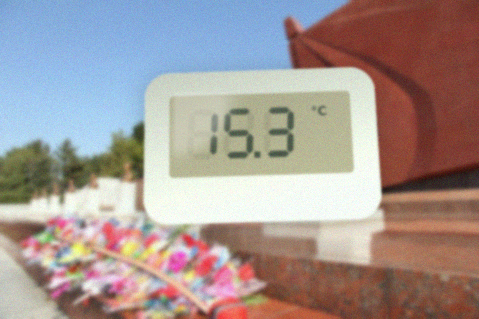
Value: 15.3 °C
